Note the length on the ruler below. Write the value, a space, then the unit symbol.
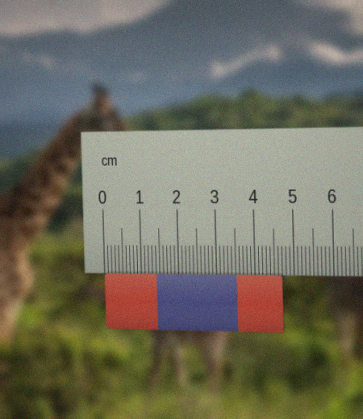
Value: 4.7 cm
